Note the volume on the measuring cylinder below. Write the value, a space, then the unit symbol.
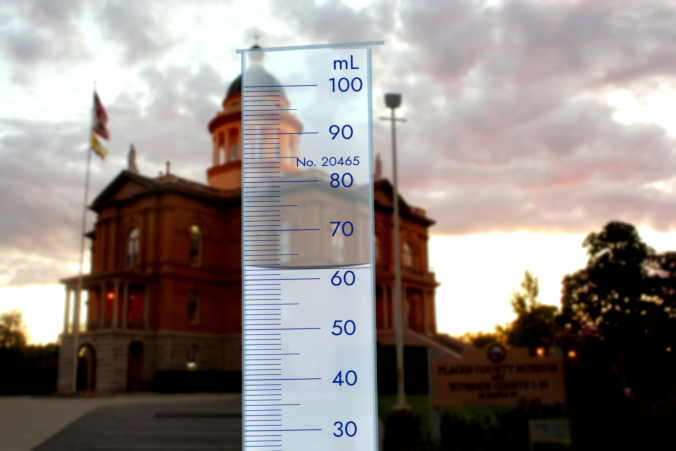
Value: 62 mL
